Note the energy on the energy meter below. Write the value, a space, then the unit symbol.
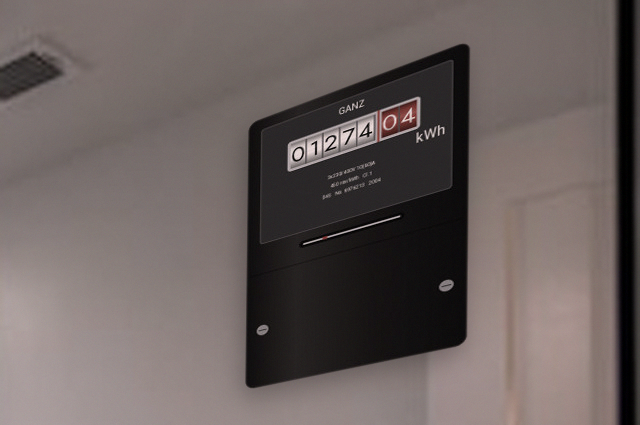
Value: 1274.04 kWh
